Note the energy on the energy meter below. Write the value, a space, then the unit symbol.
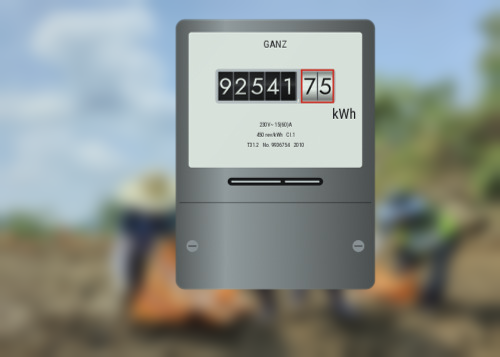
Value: 92541.75 kWh
